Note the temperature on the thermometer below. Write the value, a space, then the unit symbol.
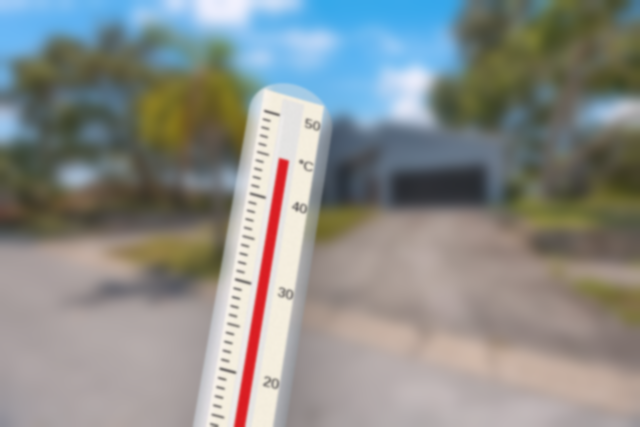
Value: 45 °C
